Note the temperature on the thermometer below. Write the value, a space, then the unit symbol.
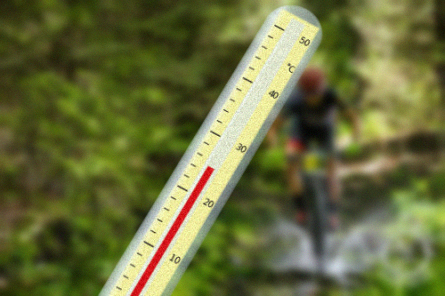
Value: 25 °C
